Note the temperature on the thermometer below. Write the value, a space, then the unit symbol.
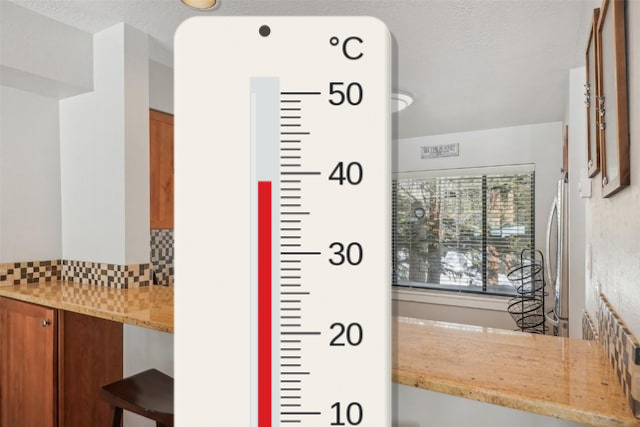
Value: 39 °C
